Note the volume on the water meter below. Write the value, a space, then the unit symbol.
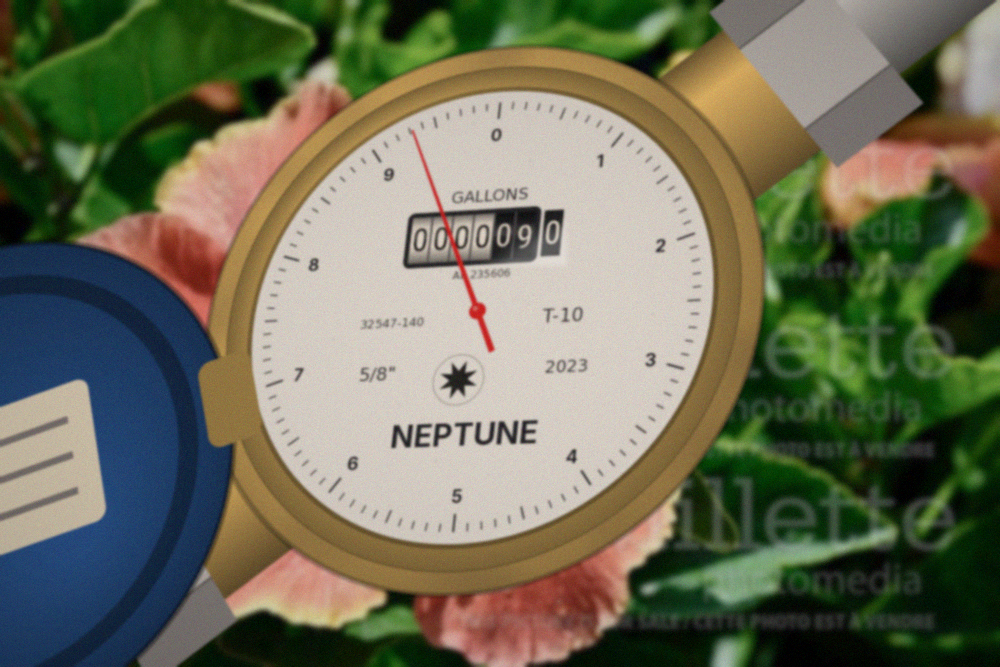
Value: 89.3 gal
